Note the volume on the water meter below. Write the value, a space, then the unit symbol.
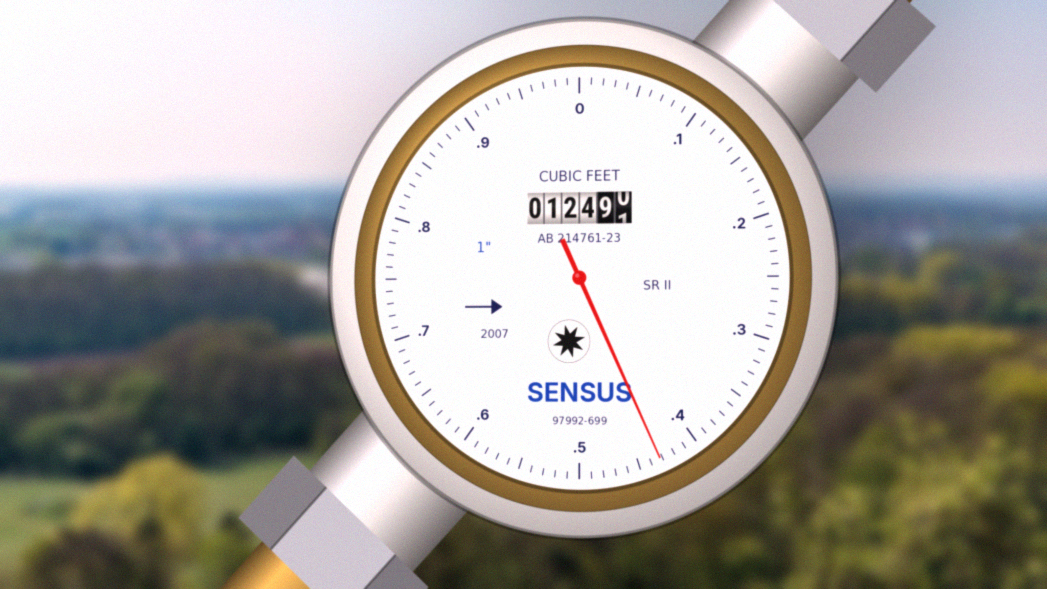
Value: 12490.43 ft³
